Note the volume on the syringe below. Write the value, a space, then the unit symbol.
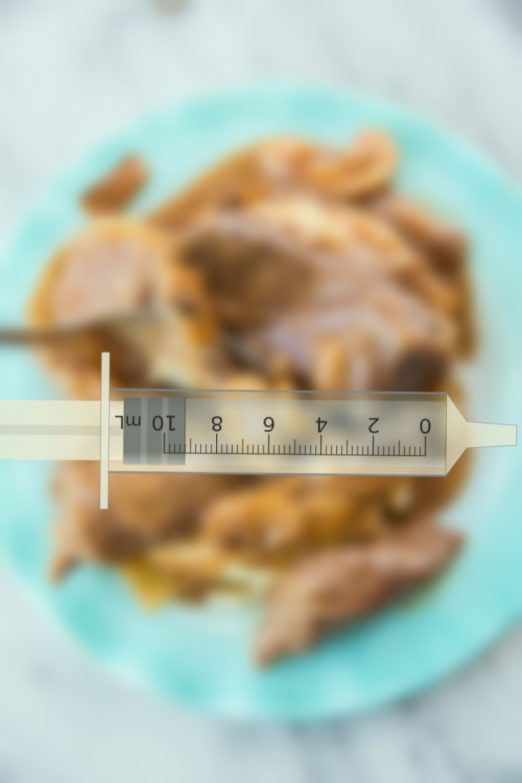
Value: 9.2 mL
